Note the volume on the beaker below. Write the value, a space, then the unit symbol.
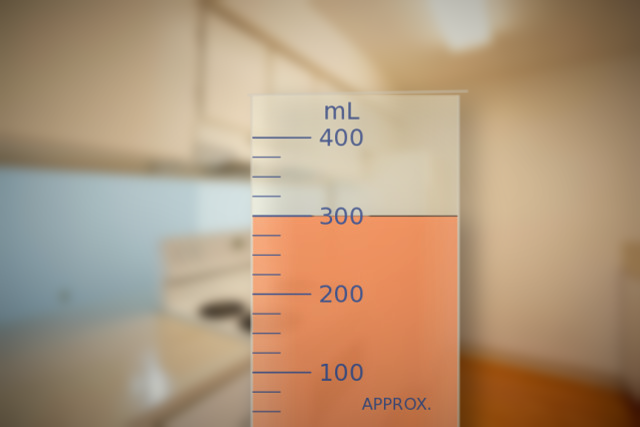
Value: 300 mL
